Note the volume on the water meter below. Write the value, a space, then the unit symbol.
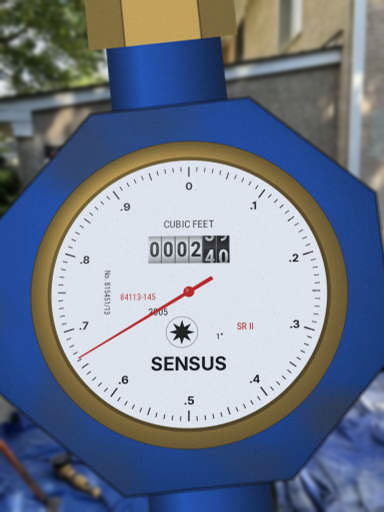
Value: 239.66 ft³
